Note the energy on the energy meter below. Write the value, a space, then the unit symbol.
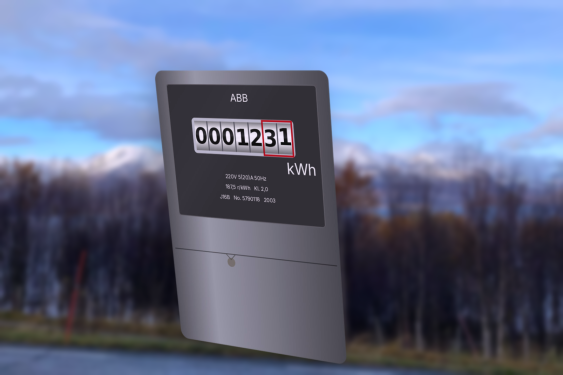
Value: 12.31 kWh
